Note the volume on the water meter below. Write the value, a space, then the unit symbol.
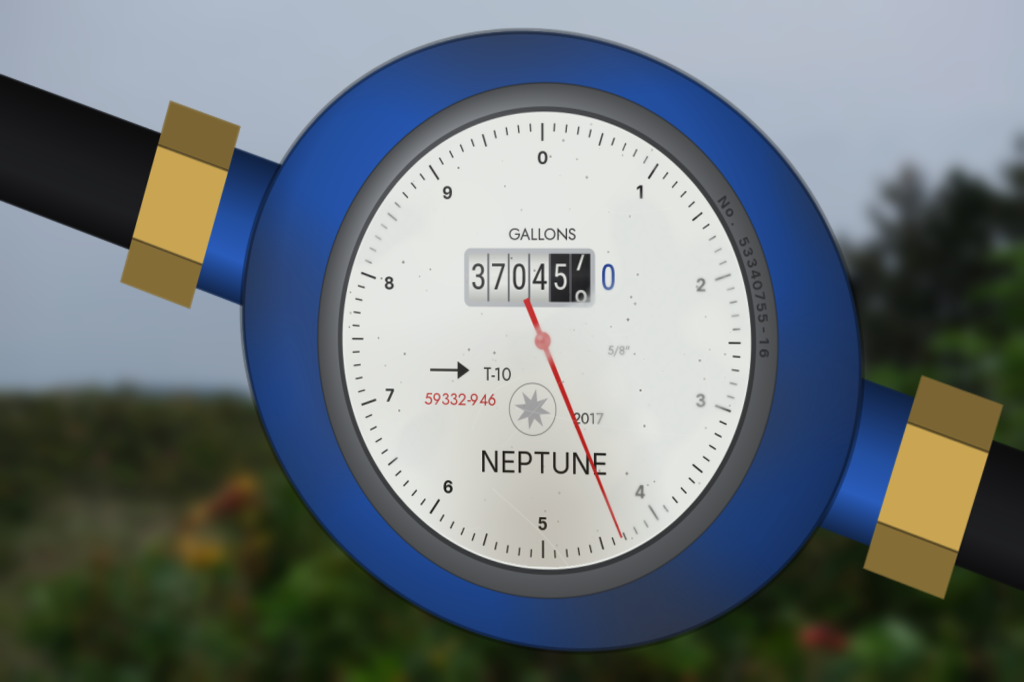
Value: 3704574.3 gal
